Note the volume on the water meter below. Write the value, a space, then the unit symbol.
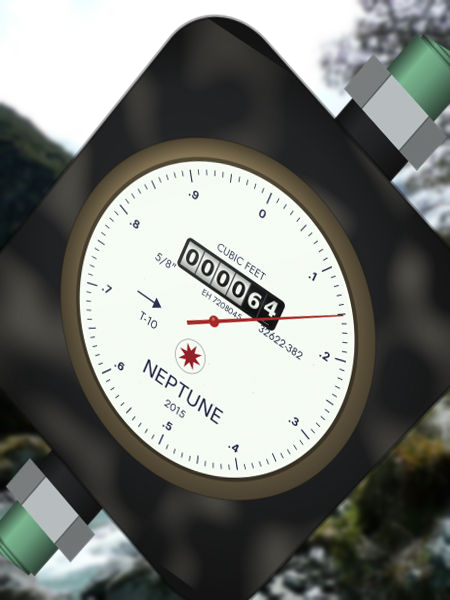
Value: 64.15 ft³
